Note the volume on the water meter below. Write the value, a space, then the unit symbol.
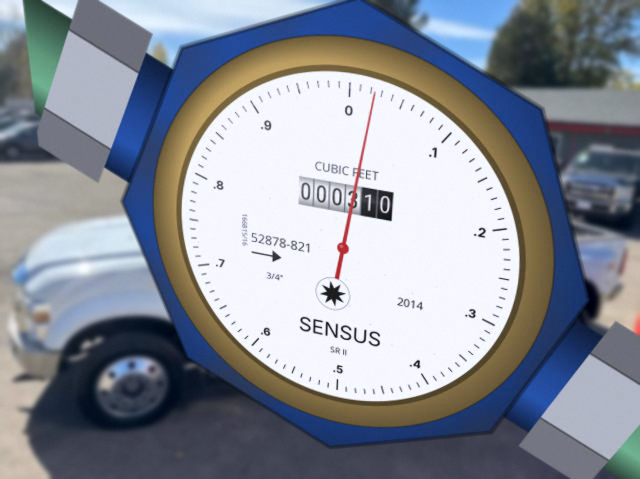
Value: 310.02 ft³
